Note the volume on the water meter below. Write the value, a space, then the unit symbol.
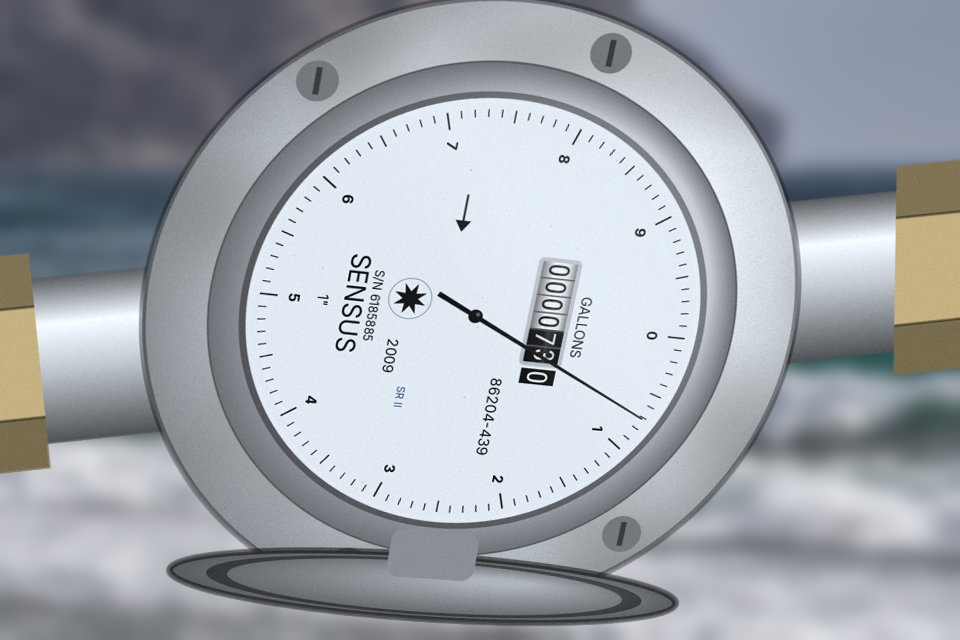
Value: 730.7 gal
